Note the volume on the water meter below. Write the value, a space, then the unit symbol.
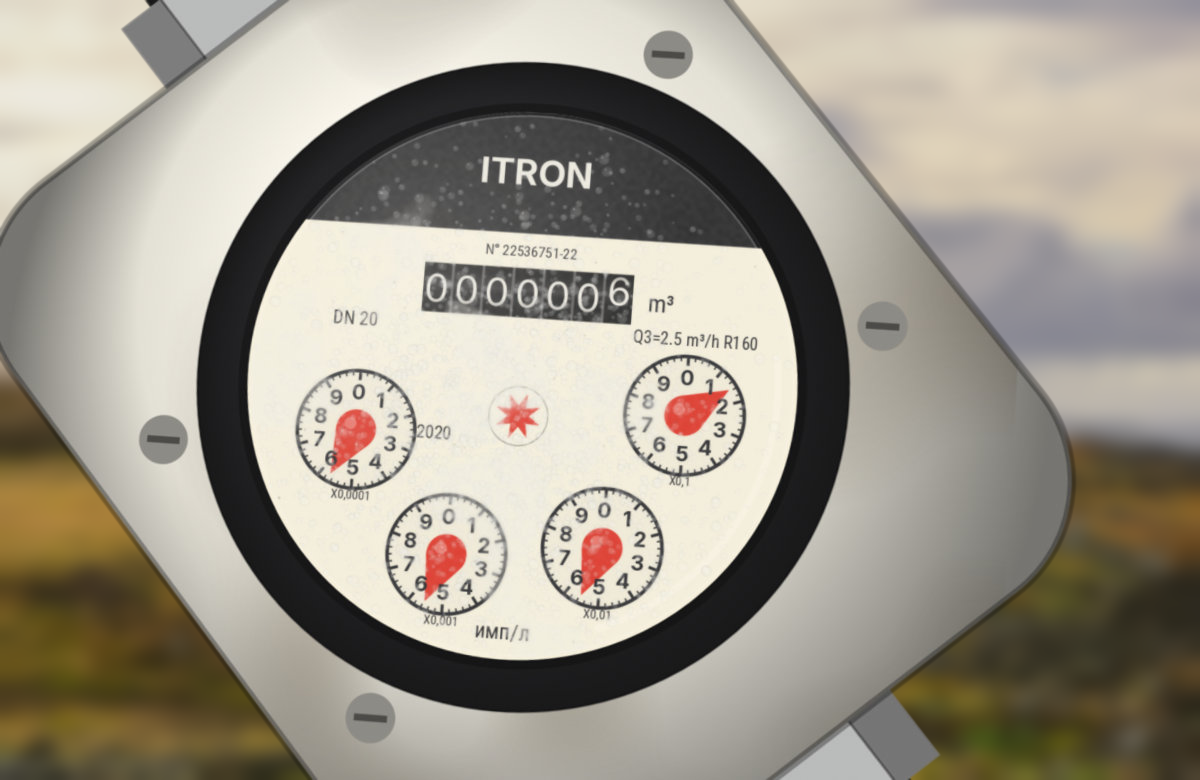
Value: 6.1555 m³
